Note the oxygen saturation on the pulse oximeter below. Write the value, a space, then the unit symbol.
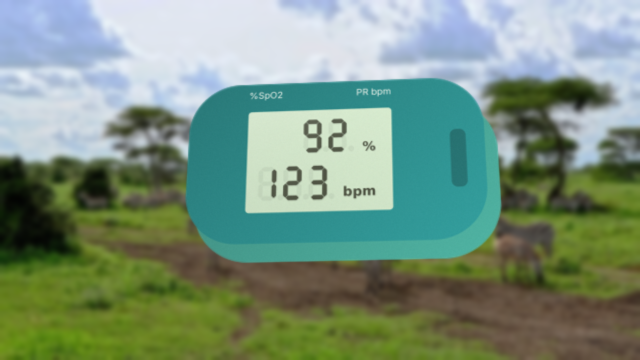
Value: 92 %
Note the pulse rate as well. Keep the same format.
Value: 123 bpm
